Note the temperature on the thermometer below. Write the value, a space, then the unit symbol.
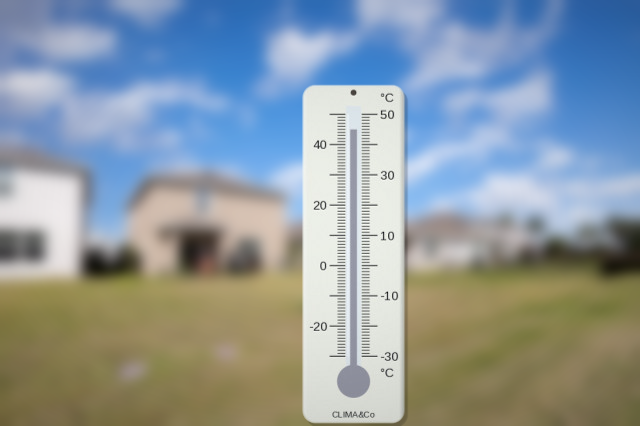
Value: 45 °C
